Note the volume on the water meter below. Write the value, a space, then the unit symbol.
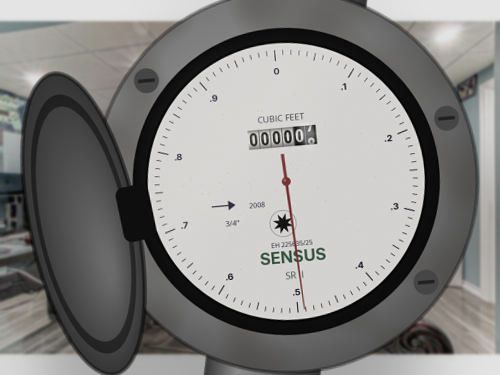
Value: 7.49 ft³
